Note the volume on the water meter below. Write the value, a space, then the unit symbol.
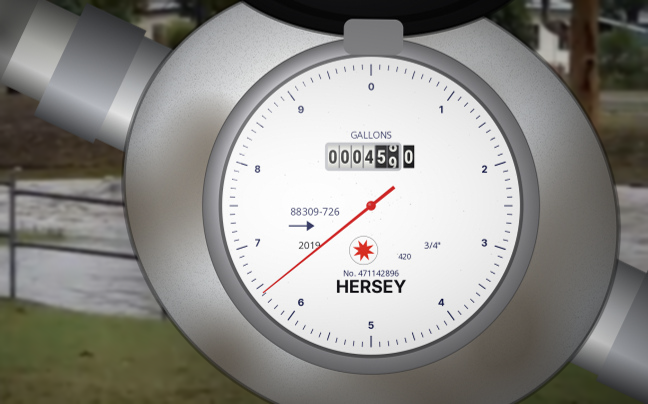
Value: 4586.4 gal
